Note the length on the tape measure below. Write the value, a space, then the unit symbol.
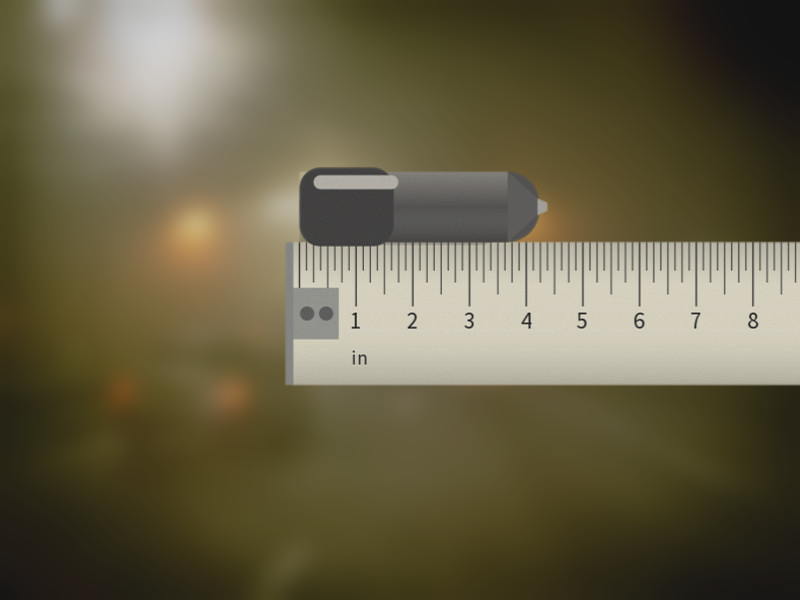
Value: 4.375 in
